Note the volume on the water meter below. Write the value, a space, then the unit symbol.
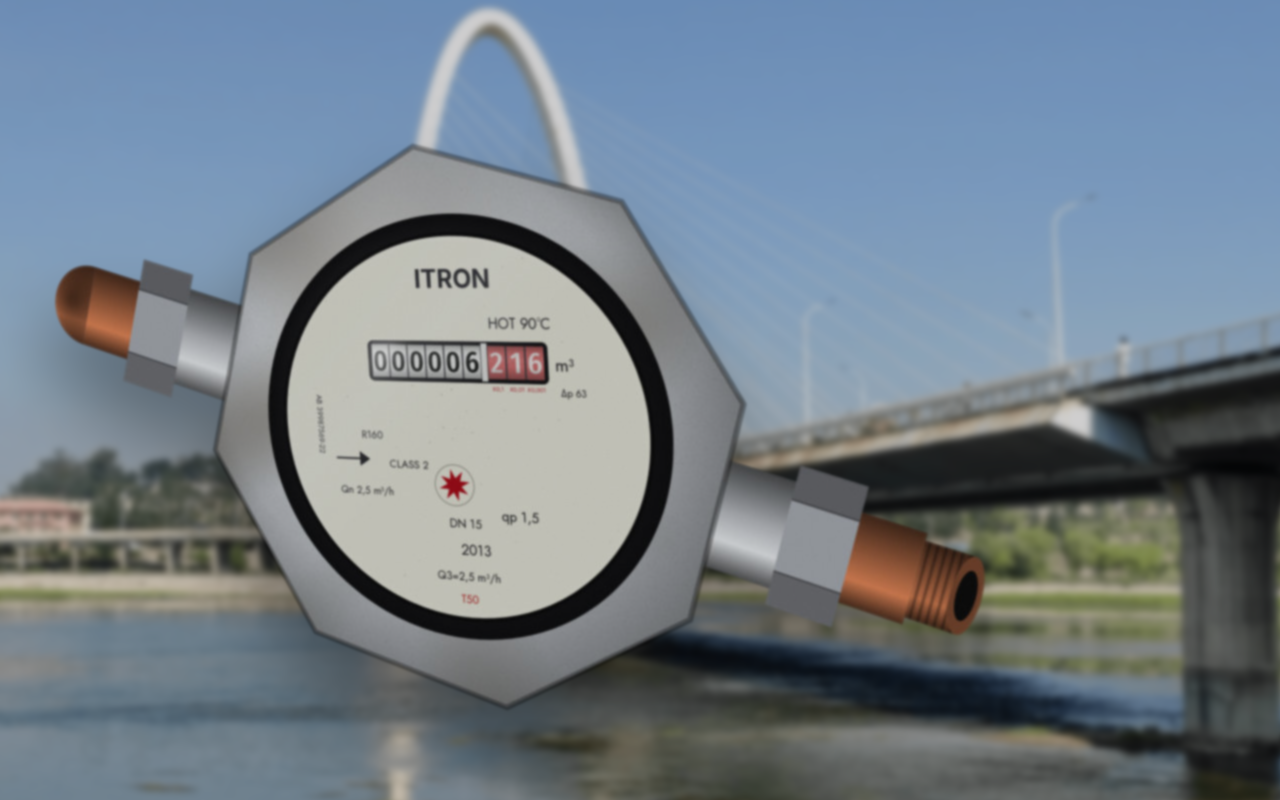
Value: 6.216 m³
